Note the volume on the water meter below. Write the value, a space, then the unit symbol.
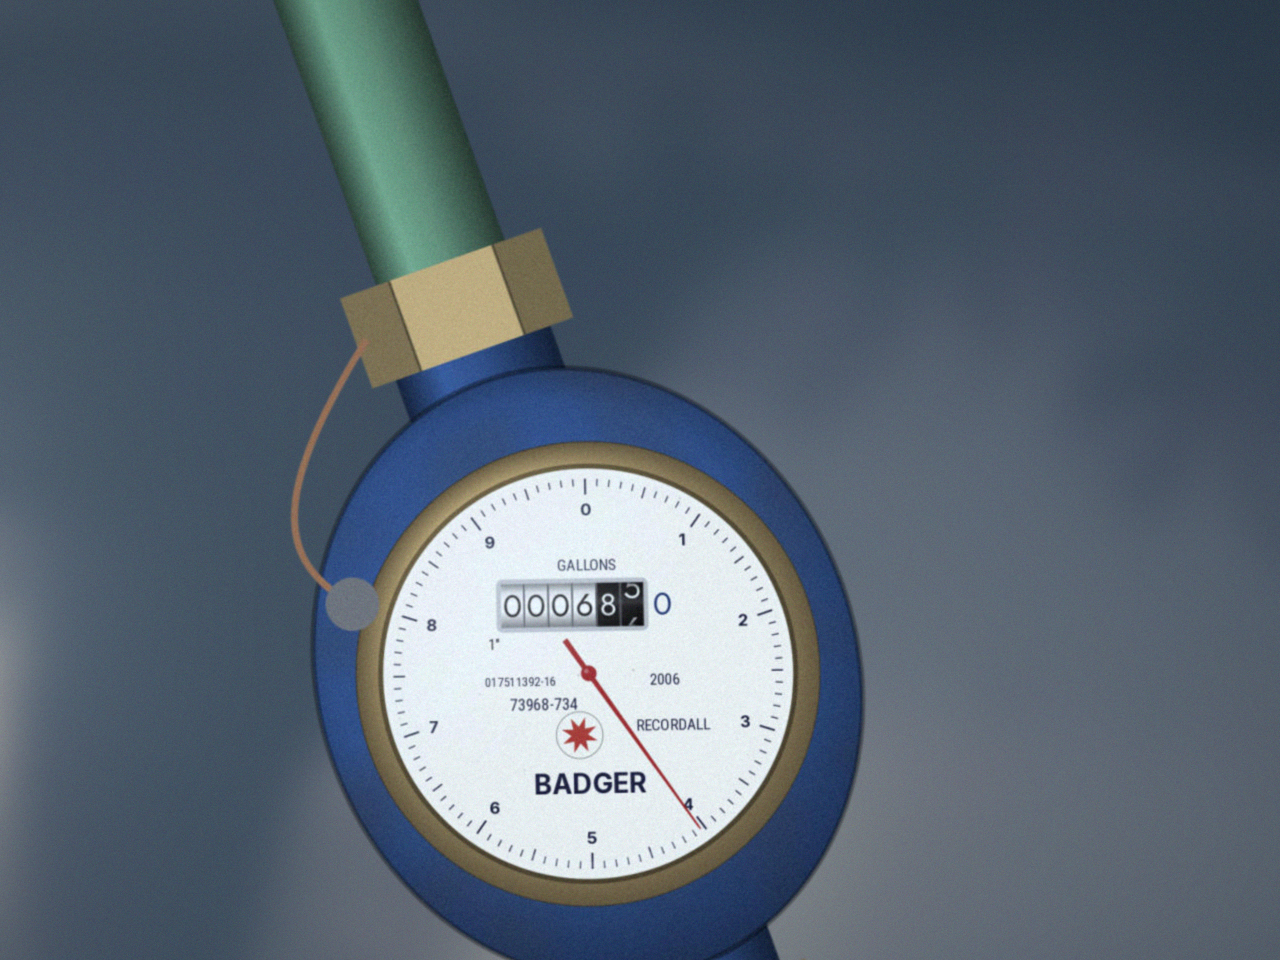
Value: 6854.0 gal
